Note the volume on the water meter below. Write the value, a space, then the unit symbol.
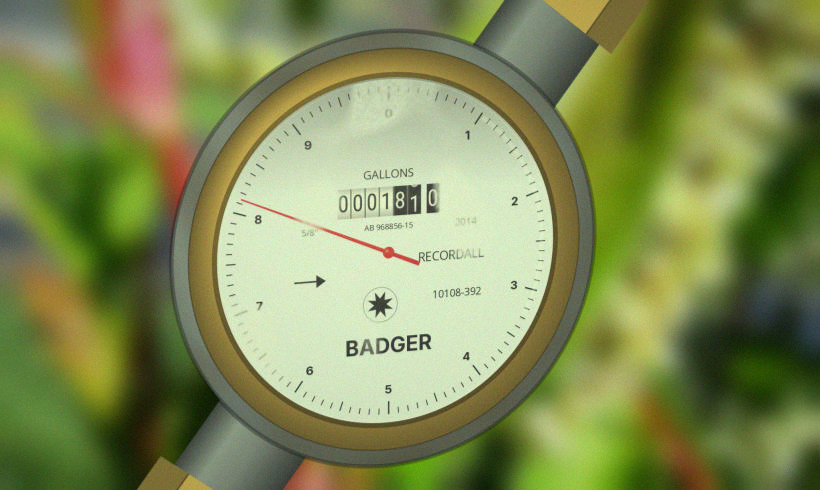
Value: 1808.1 gal
